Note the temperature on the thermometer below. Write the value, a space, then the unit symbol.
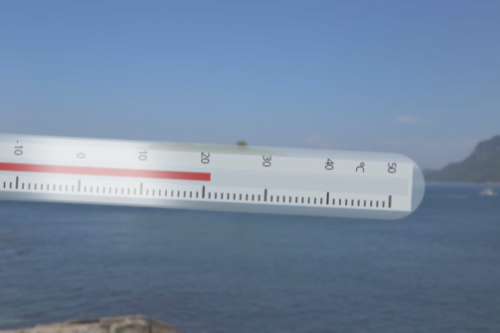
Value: 21 °C
